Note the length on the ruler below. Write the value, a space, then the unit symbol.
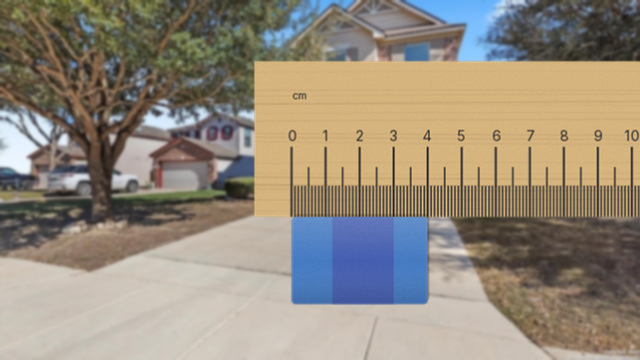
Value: 4 cm
